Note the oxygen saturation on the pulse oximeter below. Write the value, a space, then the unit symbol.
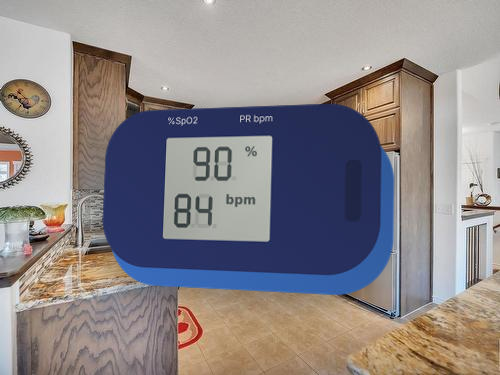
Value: 90 %
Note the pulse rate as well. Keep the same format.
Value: 84 bpm
